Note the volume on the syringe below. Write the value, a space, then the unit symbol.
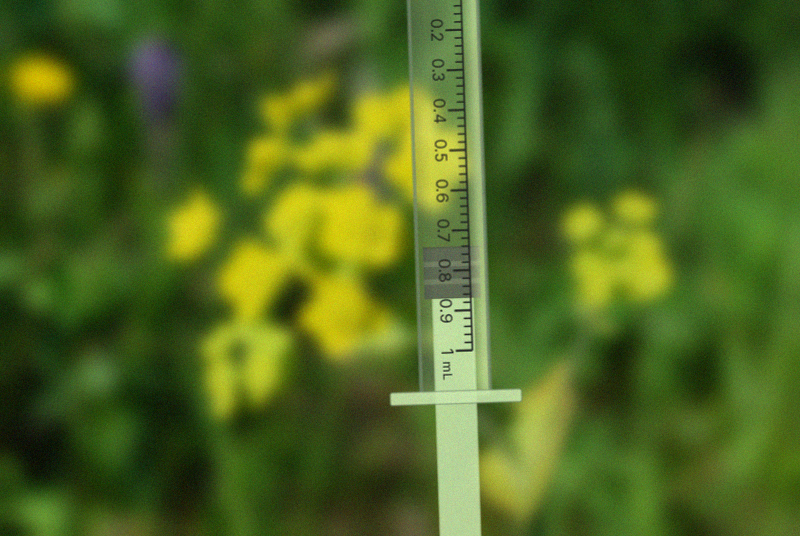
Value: 0.74 mL
